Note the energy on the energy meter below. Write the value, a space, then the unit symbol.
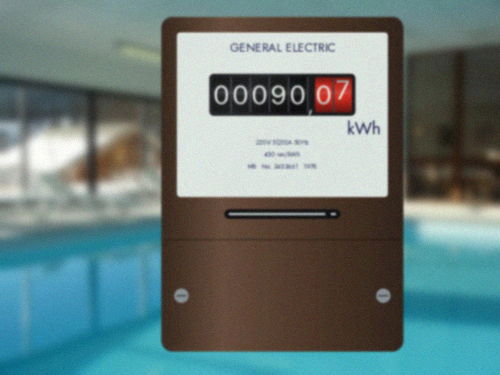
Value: 90.07 kWh
